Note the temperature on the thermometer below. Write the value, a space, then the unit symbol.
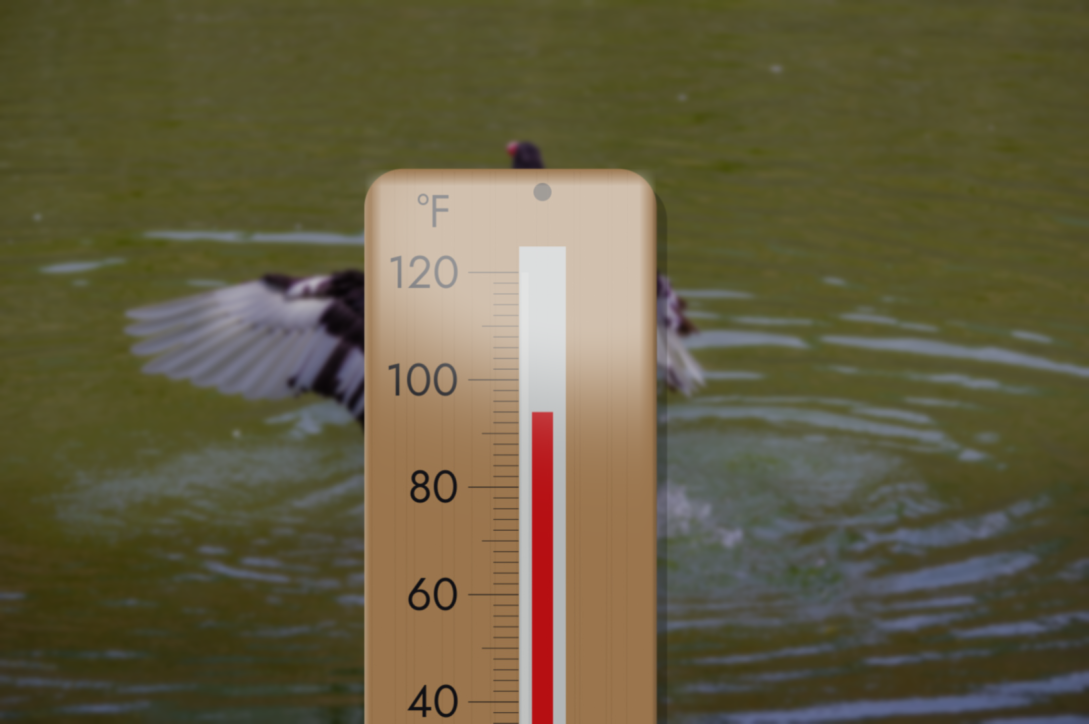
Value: 94 °F
